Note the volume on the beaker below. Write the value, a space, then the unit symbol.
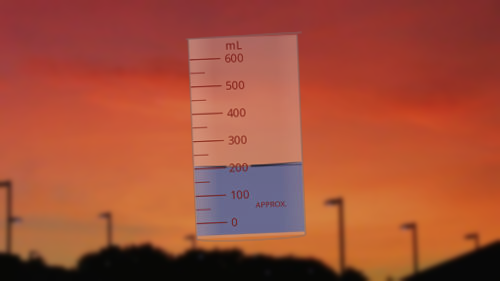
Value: 200 mL
